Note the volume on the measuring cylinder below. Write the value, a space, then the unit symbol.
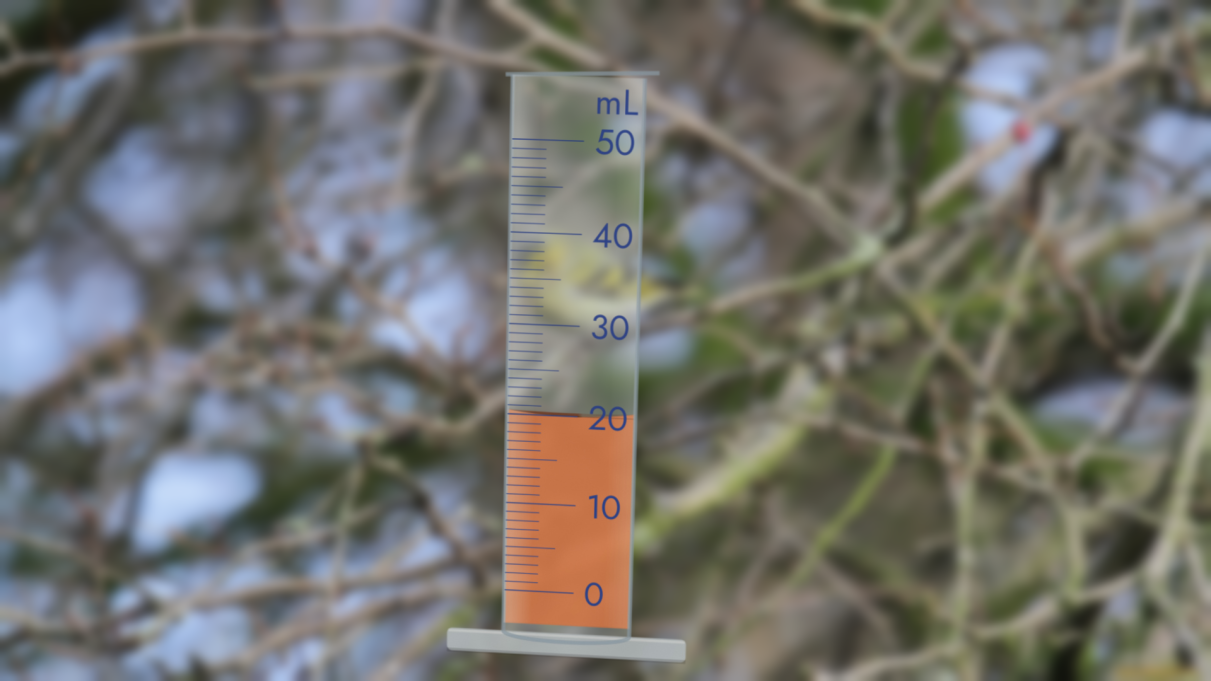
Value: 20 mL
